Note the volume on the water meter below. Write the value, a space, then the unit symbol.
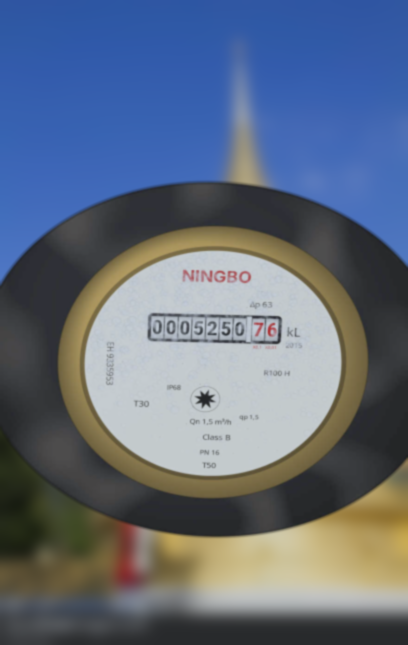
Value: 5250.76 kL
